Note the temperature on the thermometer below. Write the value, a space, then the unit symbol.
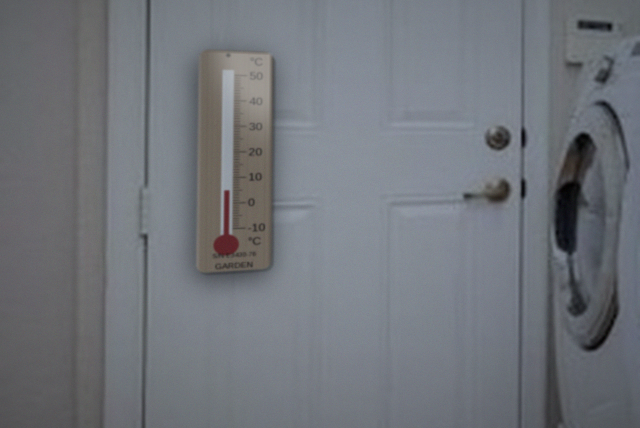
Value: 5 °C
